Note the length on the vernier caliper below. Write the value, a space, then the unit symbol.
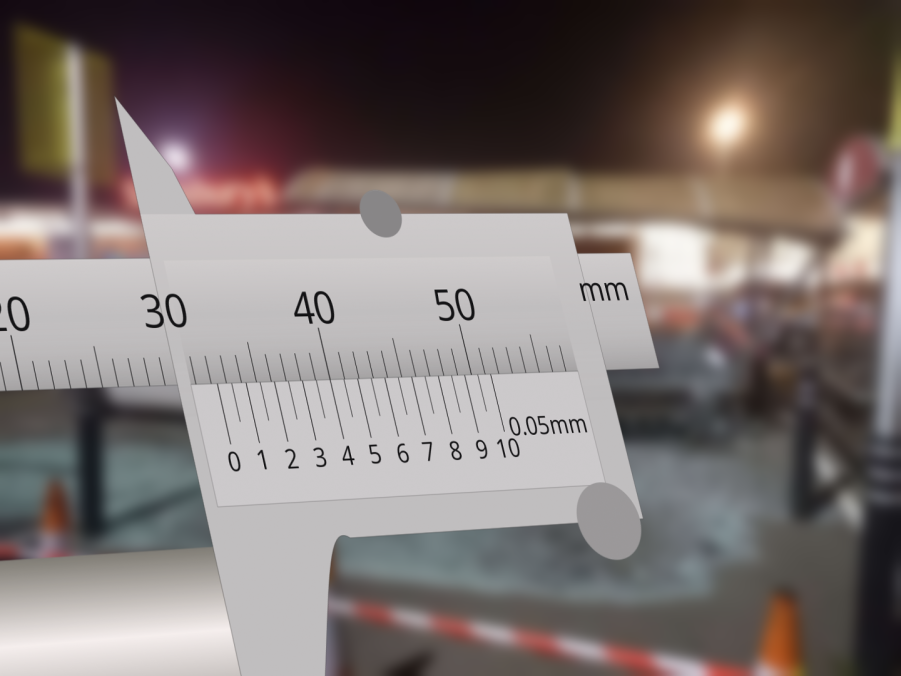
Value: 32.4 mm
